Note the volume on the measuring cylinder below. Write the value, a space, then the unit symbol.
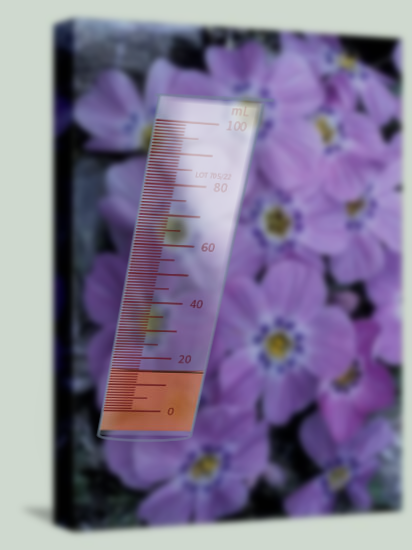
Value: 15 mL
